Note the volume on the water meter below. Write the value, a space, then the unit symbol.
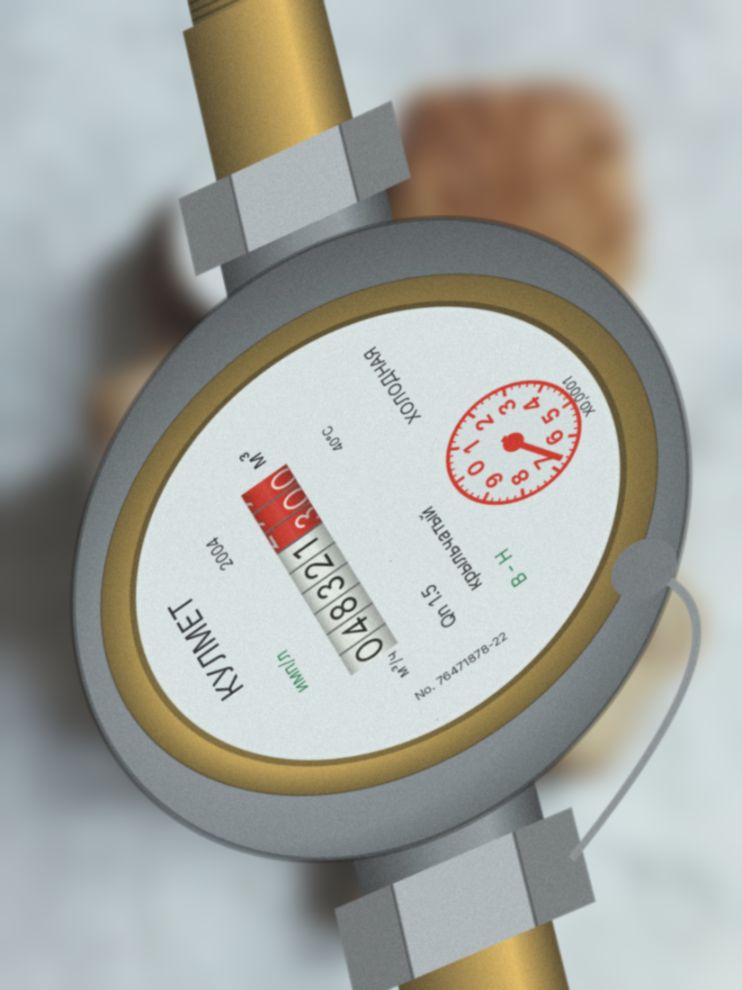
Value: 48321.2996 m³
